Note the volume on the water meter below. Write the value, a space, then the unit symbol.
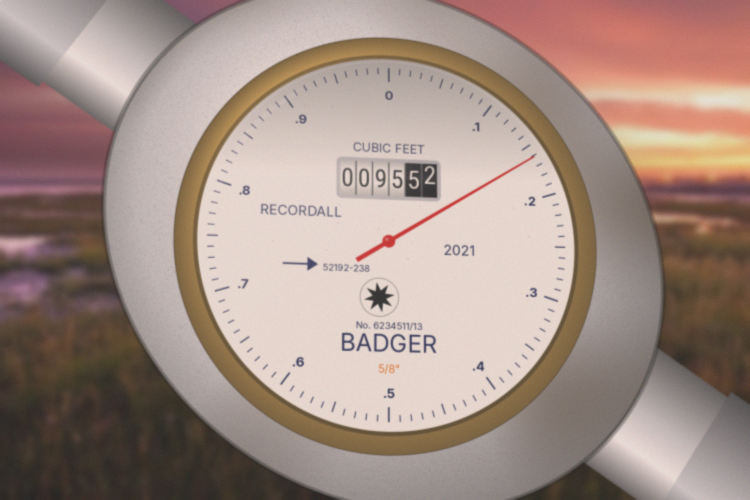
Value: 9552.16 ft³
